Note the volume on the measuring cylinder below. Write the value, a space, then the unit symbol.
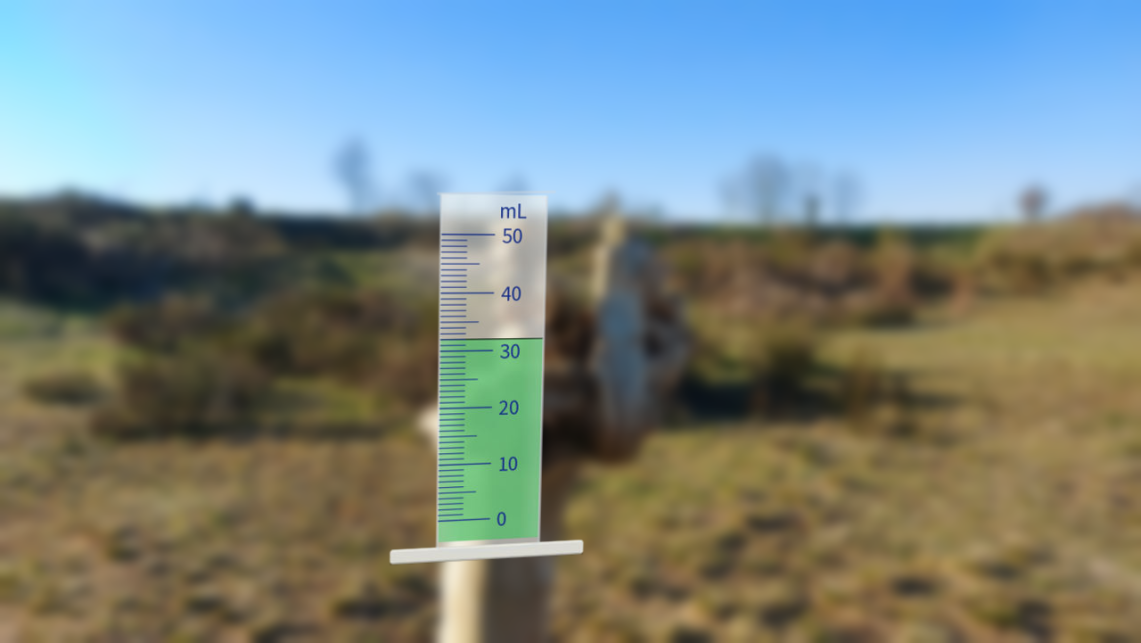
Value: 32 mL
